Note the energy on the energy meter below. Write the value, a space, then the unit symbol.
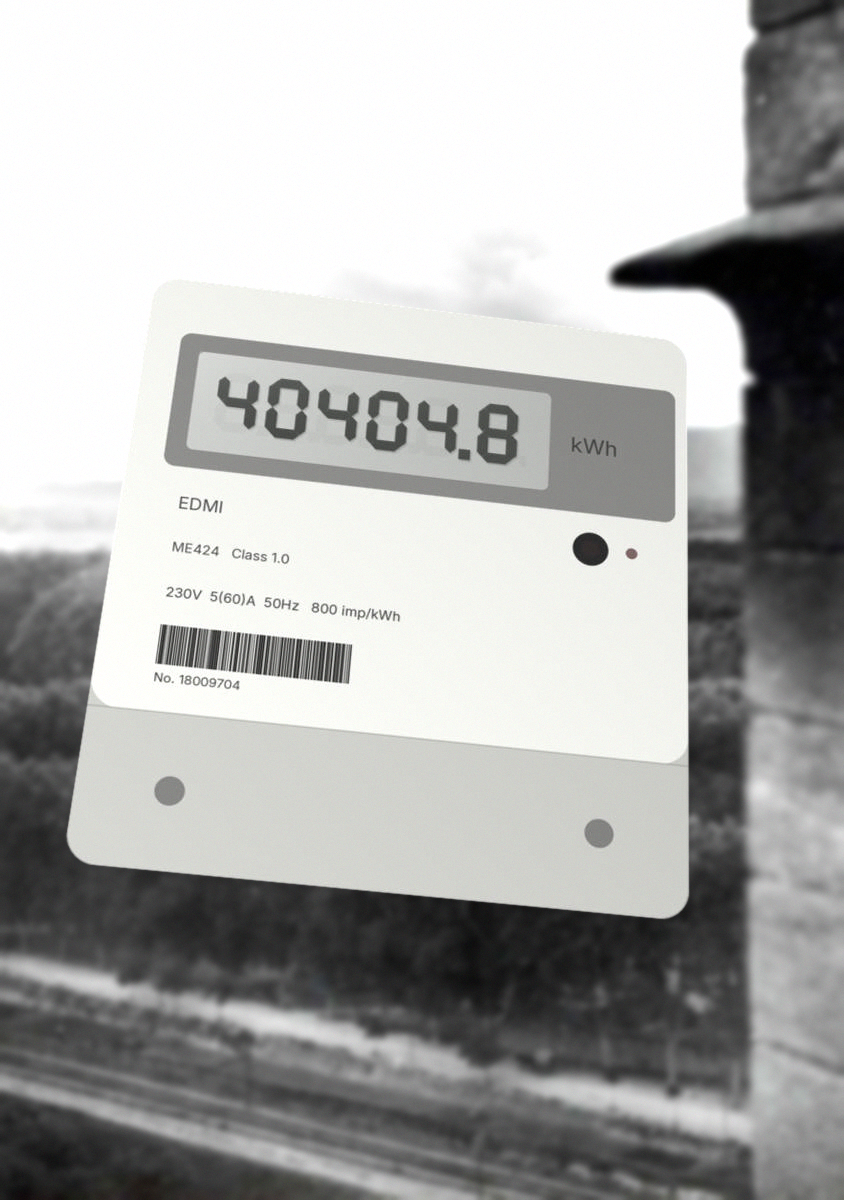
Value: 40404.8 kWh
